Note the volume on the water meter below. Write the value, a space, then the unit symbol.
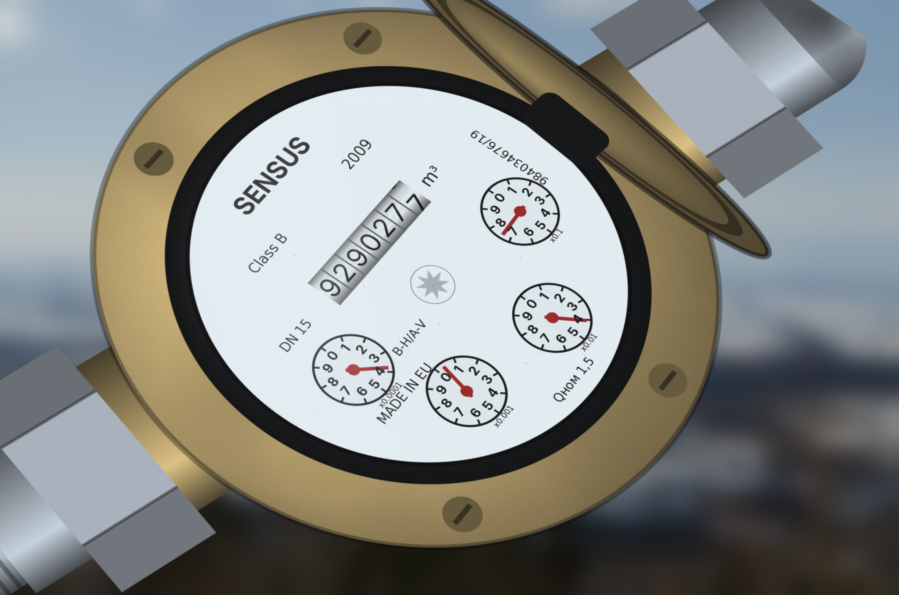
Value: 9290276.7403 m³
